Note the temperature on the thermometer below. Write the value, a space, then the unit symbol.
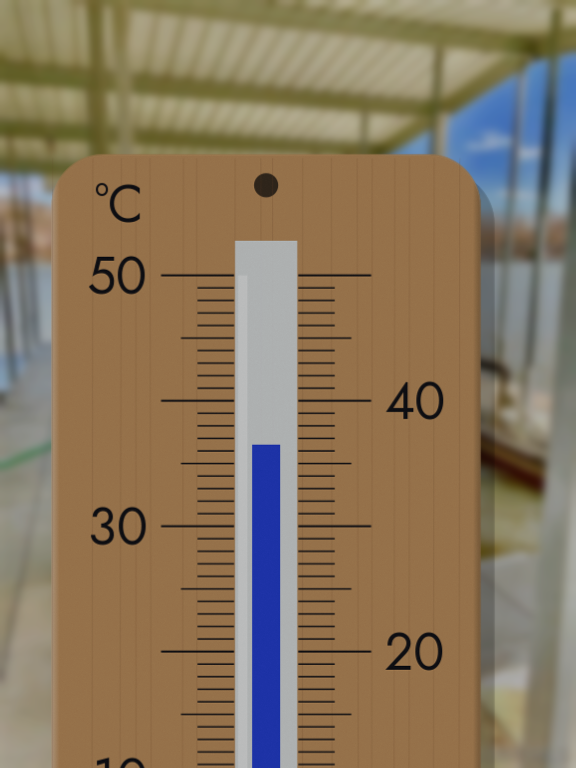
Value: 36.5 °C
